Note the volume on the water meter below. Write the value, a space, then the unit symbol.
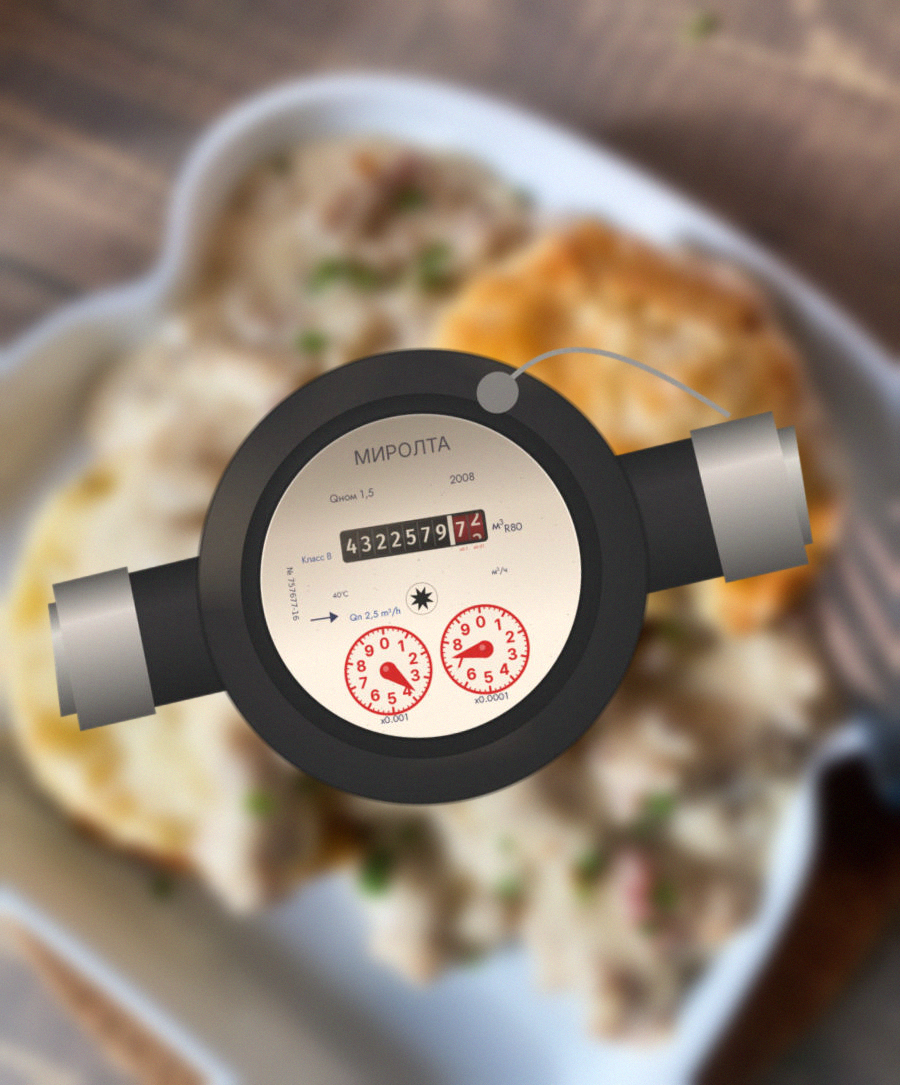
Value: 4322579.7237 m³
